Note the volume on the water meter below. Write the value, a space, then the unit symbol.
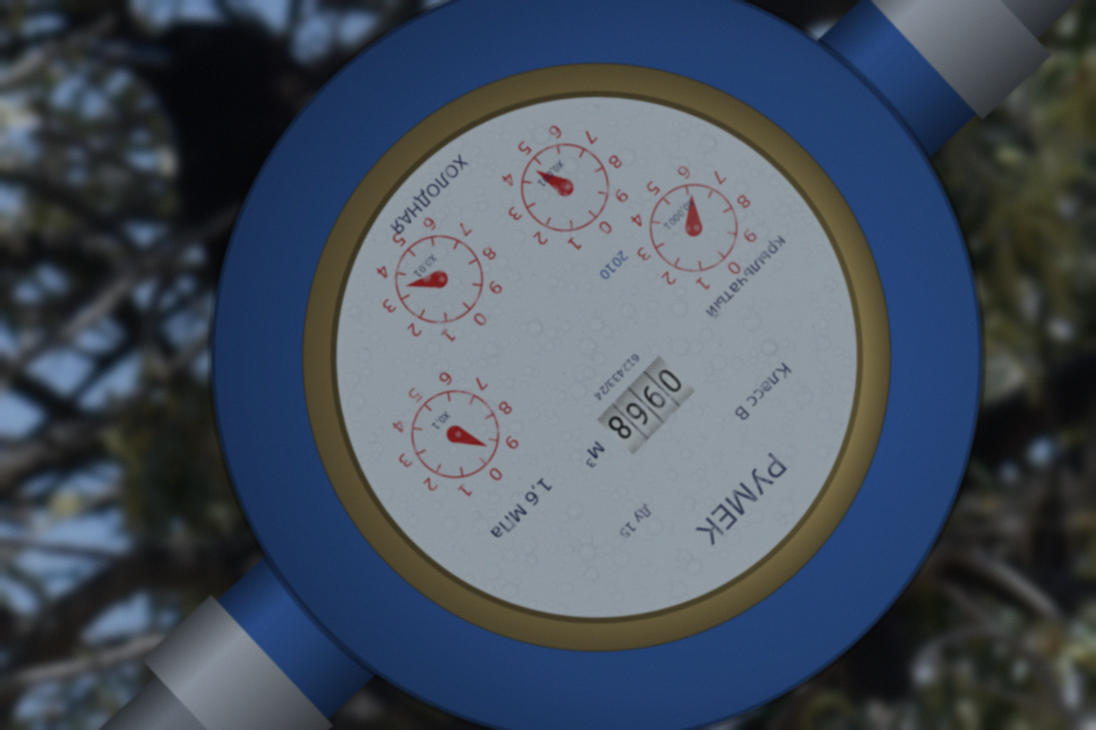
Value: 967.9346 m³
